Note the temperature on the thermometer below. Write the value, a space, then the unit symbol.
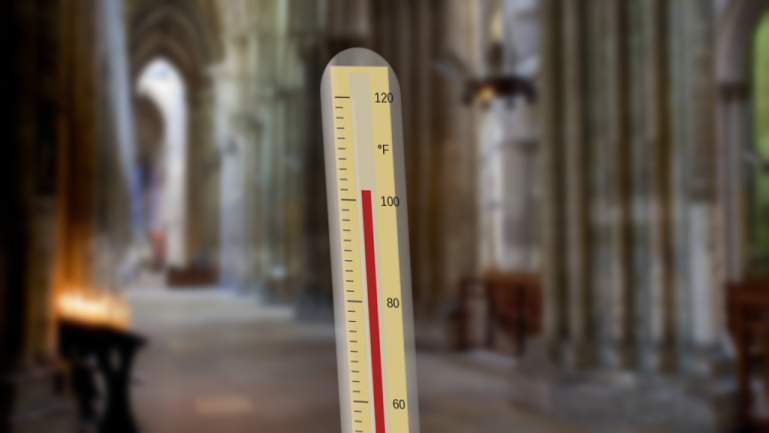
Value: 102 °F
